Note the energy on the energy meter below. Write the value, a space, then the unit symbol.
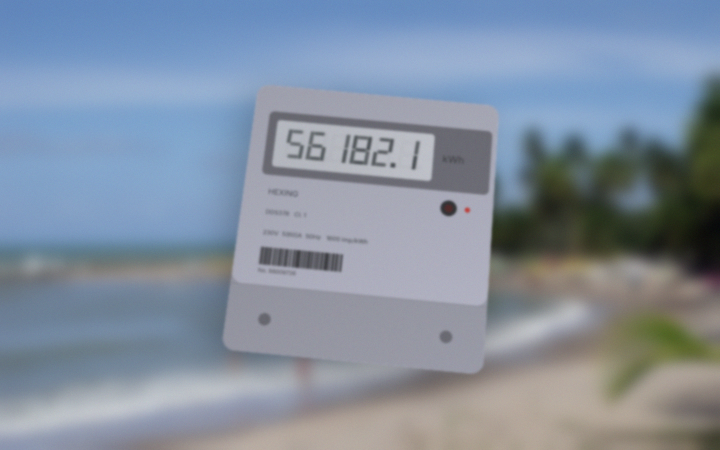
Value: 56182.1 kWh
